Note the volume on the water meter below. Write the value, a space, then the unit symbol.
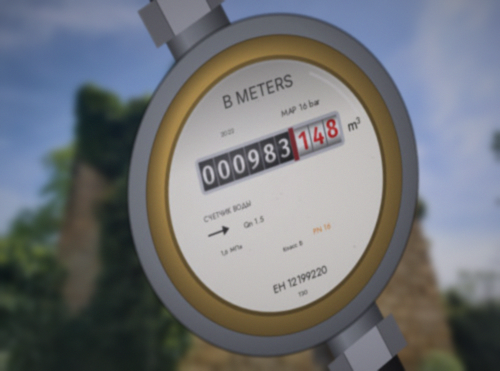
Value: 983.148 m³
